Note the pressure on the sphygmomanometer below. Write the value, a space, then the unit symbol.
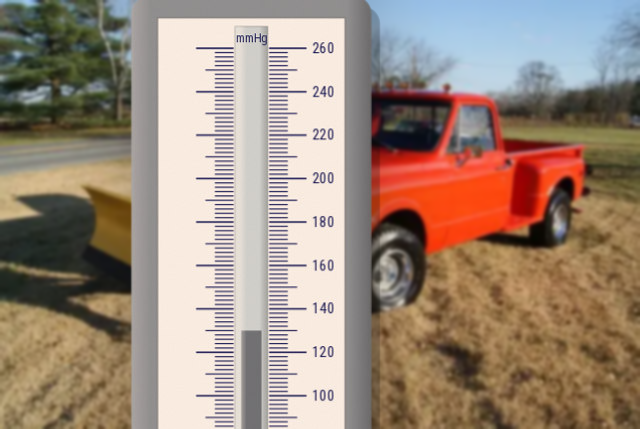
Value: 130 mmHg
